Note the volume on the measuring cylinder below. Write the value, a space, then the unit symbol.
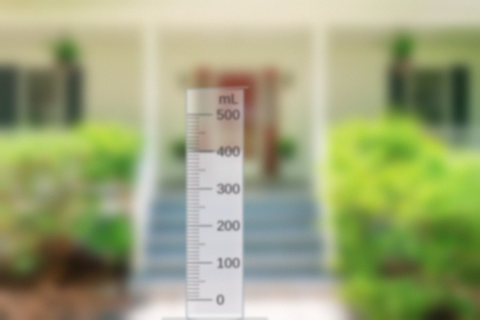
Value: 400 mL
